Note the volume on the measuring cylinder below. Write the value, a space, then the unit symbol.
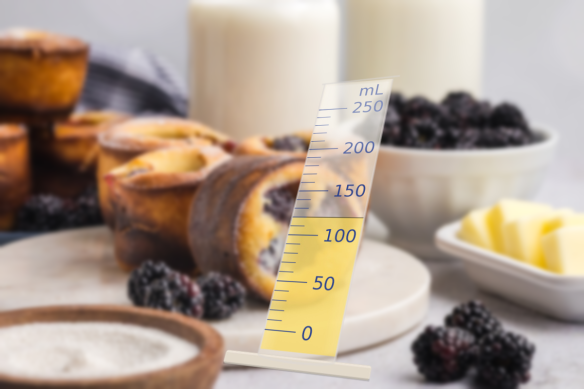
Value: 120 mL
